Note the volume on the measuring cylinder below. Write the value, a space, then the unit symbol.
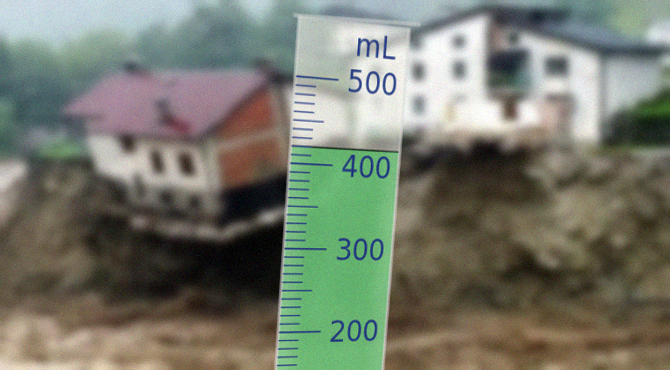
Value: 420 mL
